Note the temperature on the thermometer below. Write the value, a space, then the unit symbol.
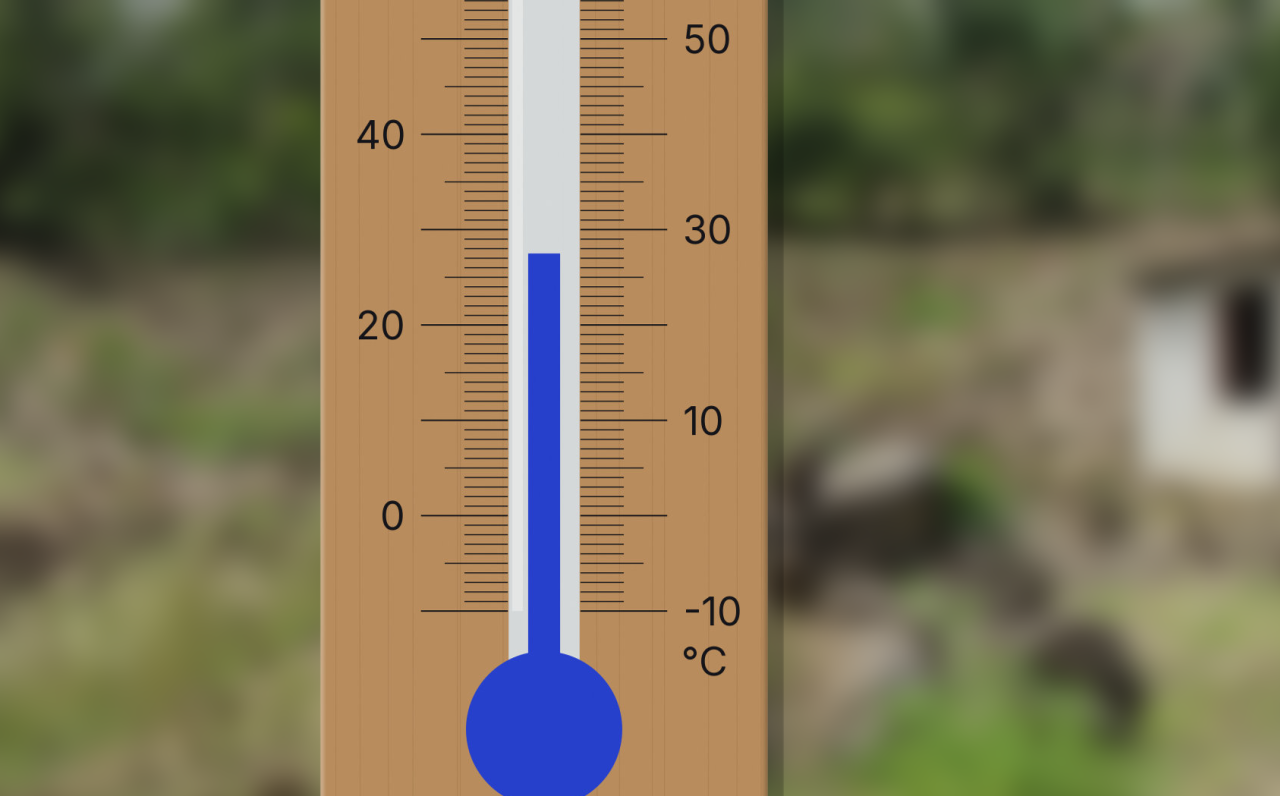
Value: 27.5 °C
